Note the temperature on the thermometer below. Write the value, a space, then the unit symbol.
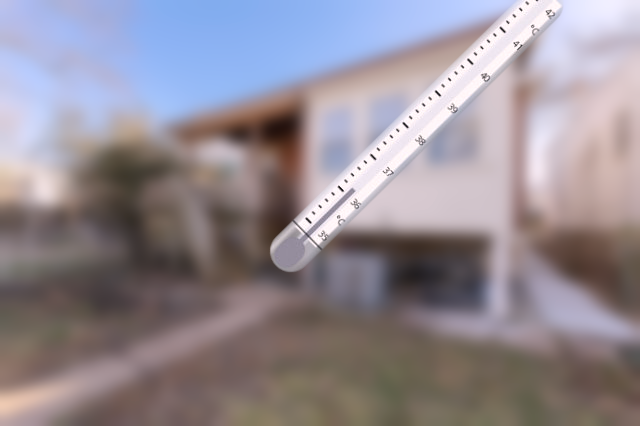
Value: 36.2 °C
